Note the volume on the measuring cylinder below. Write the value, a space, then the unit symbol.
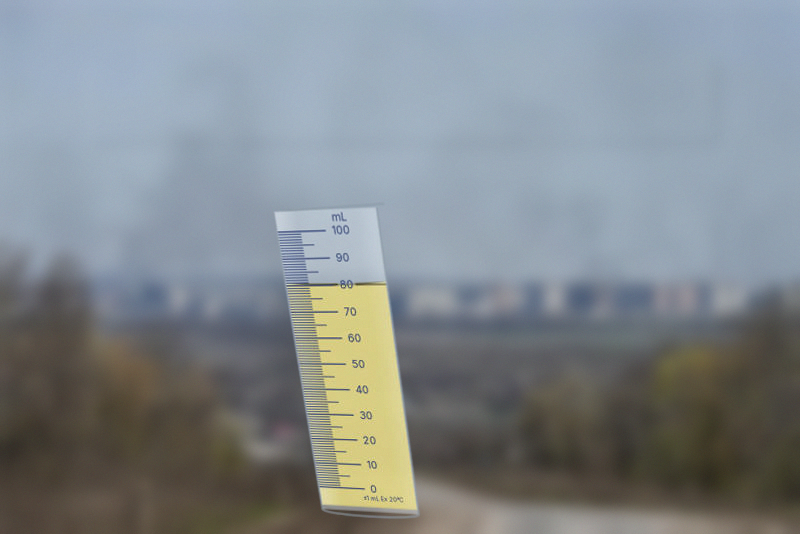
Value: 80 mL
